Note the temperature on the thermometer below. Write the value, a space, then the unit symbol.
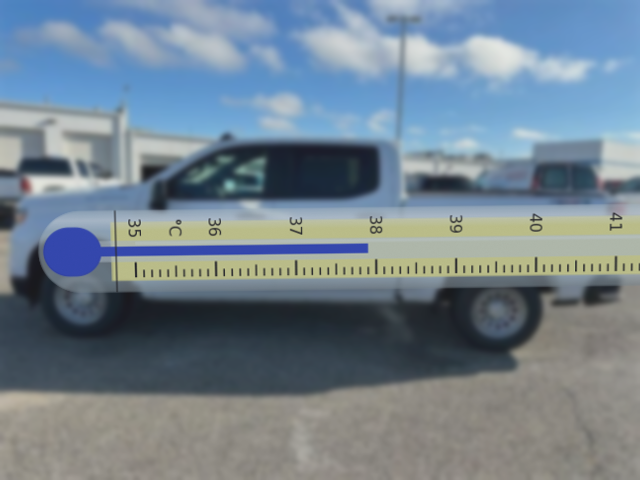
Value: 37.9 °C
